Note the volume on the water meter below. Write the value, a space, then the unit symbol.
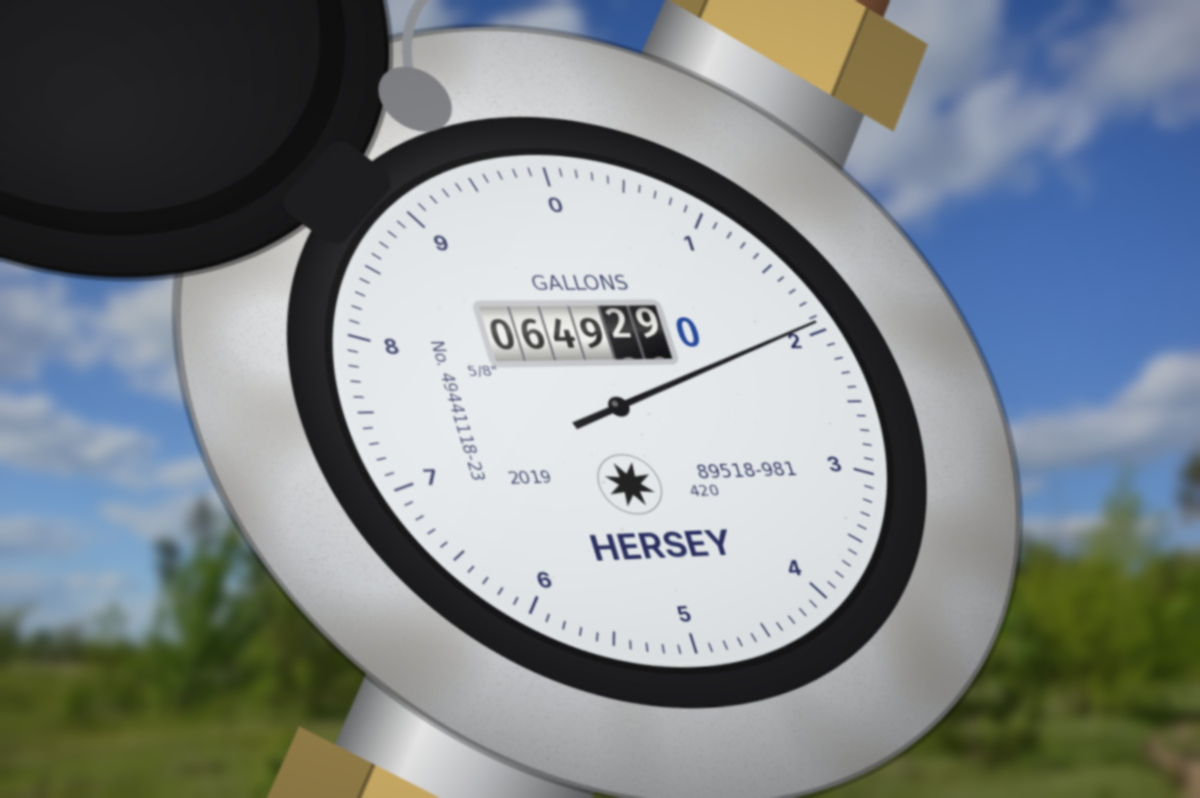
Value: 649291.9 gal
